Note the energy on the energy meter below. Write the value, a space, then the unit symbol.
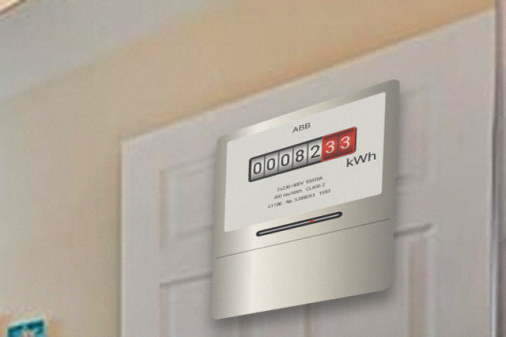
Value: 82.33 kWh
